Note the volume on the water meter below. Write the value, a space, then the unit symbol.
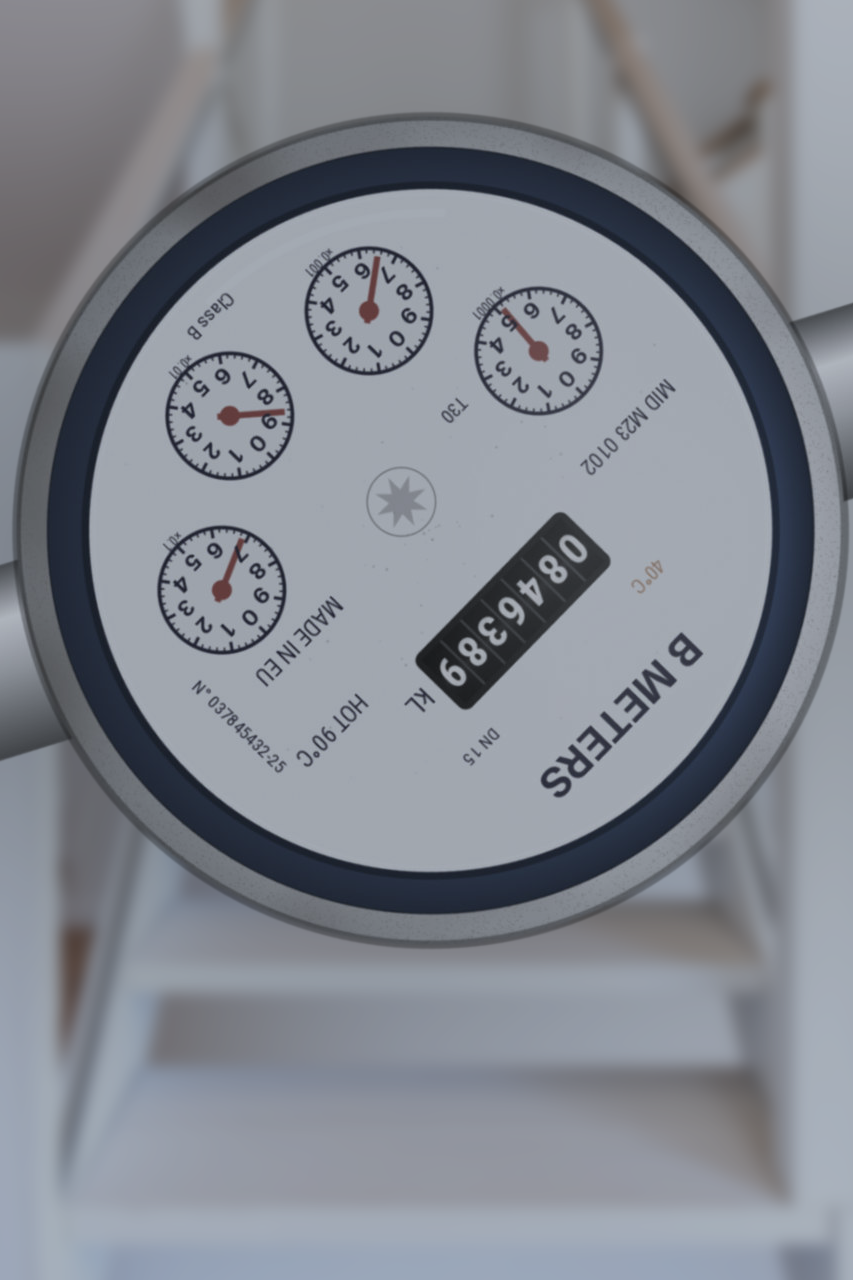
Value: 846389.6865 kL
